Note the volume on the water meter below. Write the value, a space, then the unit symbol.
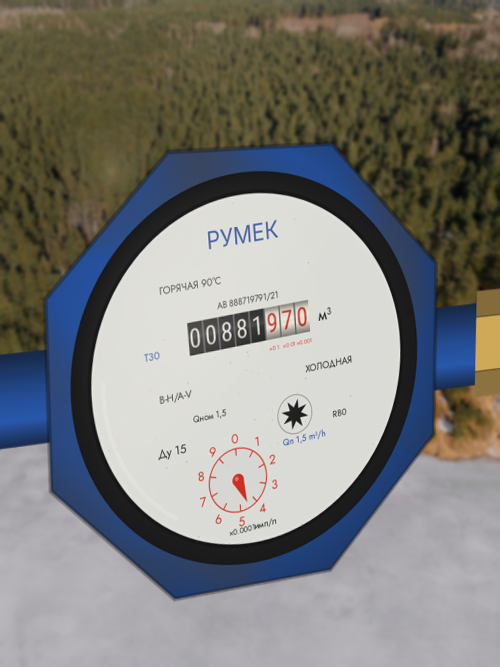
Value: 881.9704 m³
